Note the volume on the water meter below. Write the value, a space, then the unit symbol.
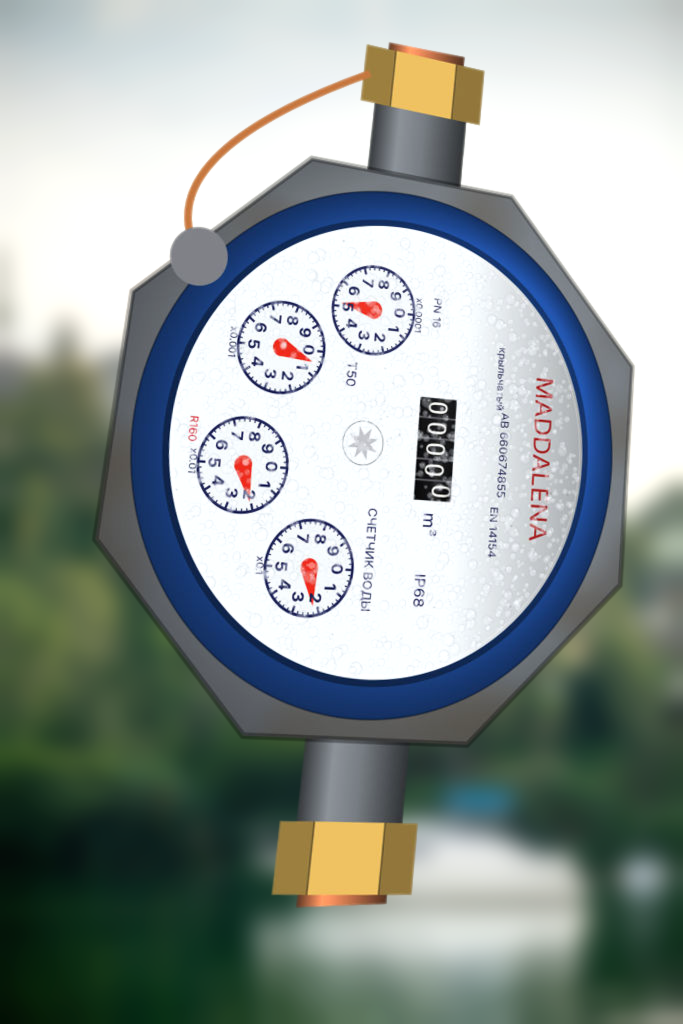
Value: 0.2205 m³
